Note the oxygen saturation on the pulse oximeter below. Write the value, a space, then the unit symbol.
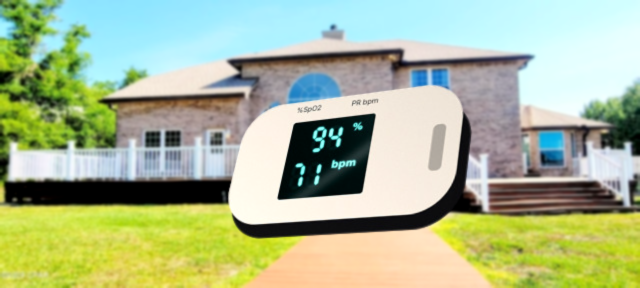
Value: 94 %
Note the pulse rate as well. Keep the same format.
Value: 71 bpm
